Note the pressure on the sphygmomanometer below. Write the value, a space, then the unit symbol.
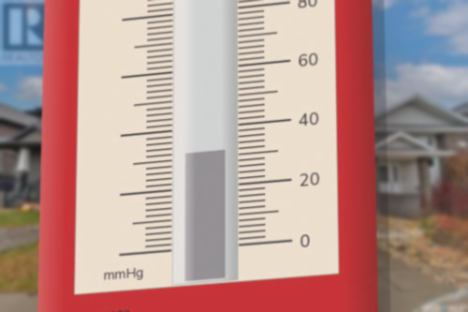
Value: 32 mmHg
